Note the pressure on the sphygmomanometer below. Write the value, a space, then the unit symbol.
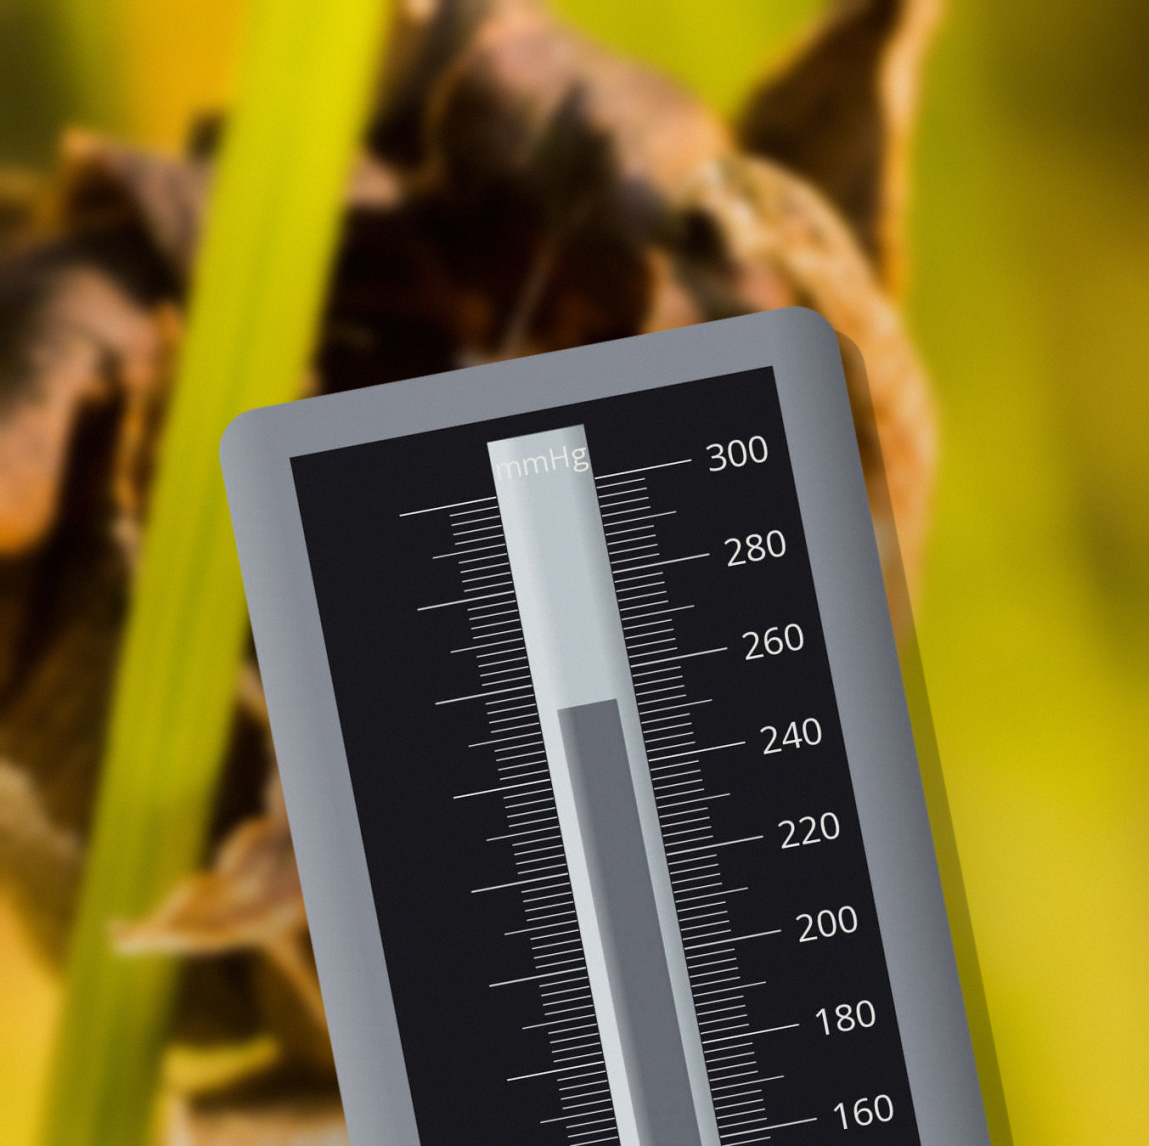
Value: 254 mmHg
